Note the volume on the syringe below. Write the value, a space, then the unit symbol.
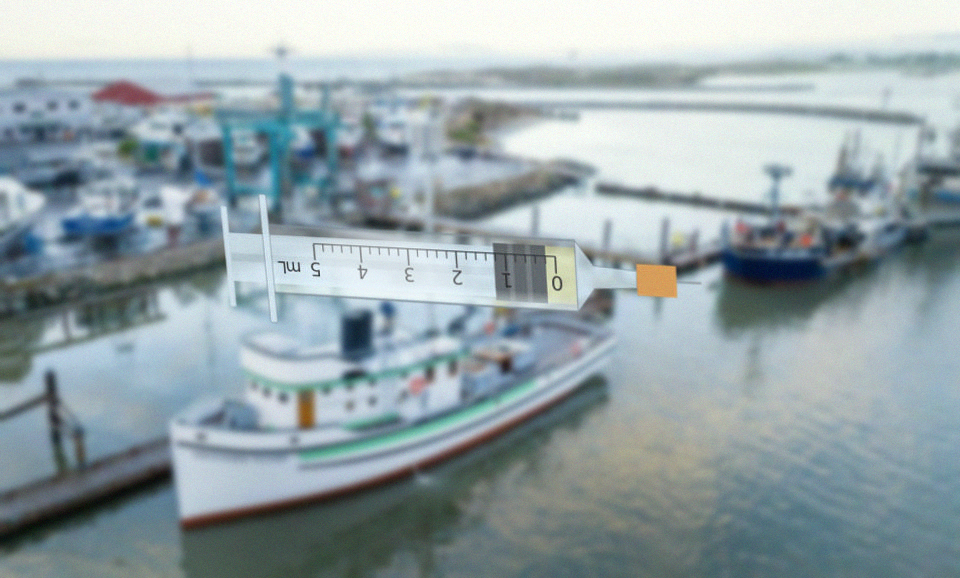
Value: 0.2 mL
